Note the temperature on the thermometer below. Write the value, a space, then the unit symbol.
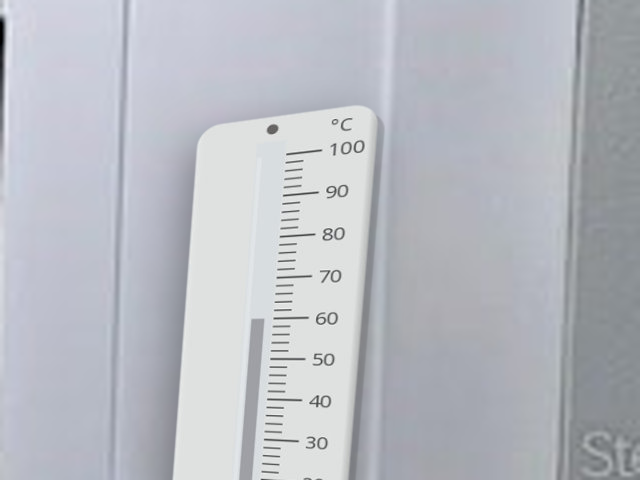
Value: 60 °C
